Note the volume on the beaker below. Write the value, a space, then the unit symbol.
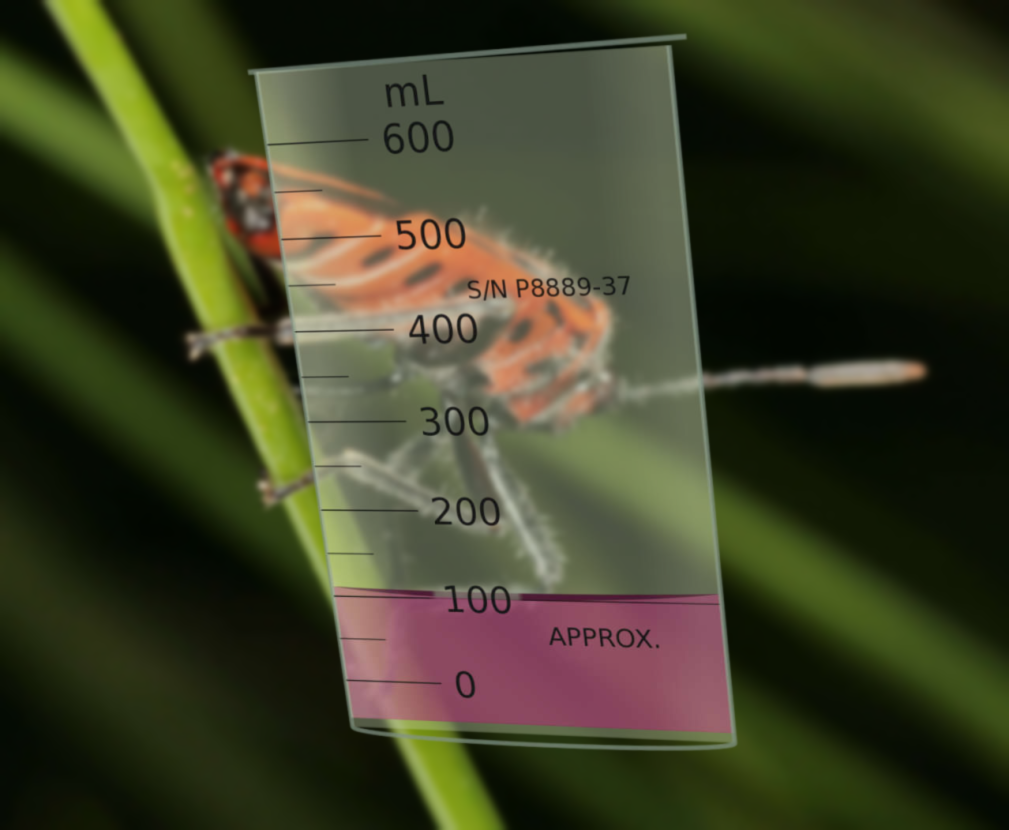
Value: 100 mL
